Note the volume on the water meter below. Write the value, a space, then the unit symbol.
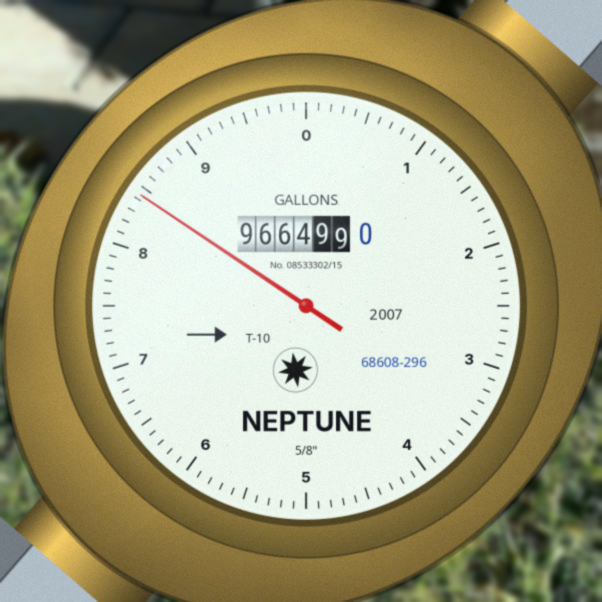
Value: 9664988.4 gal
